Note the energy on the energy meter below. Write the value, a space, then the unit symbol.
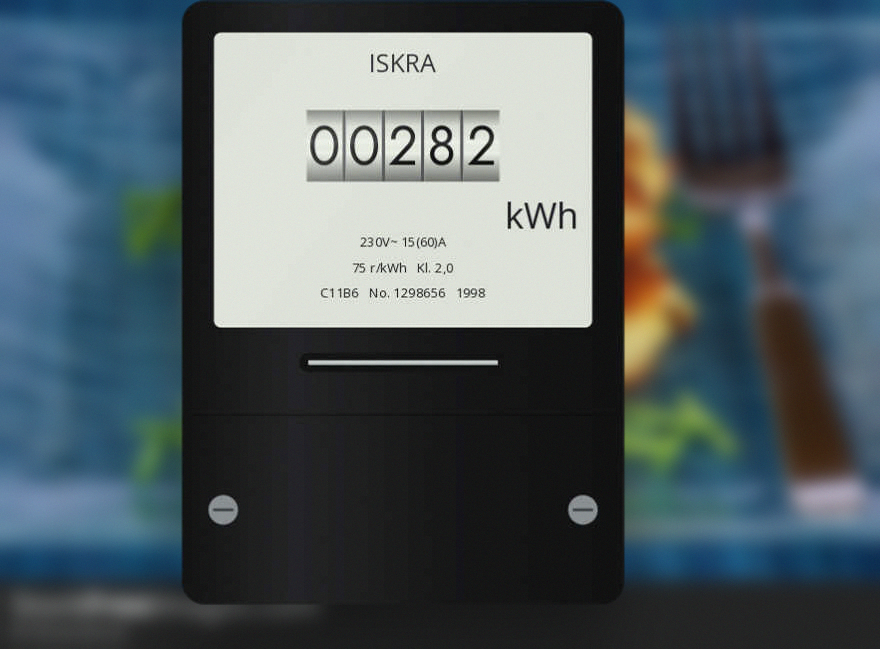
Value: 282 kWh
